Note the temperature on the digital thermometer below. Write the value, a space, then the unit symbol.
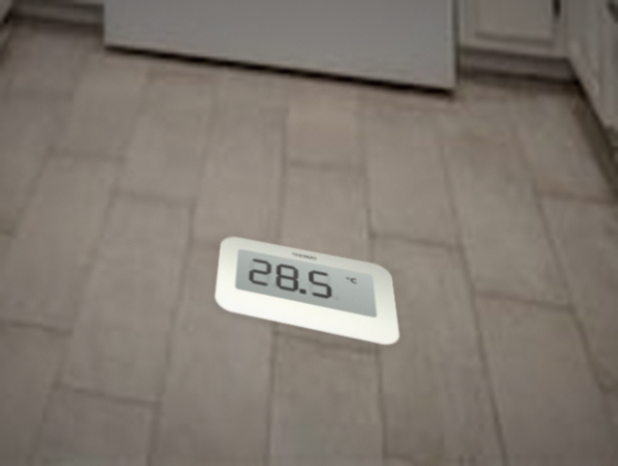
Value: 28.5 °C
